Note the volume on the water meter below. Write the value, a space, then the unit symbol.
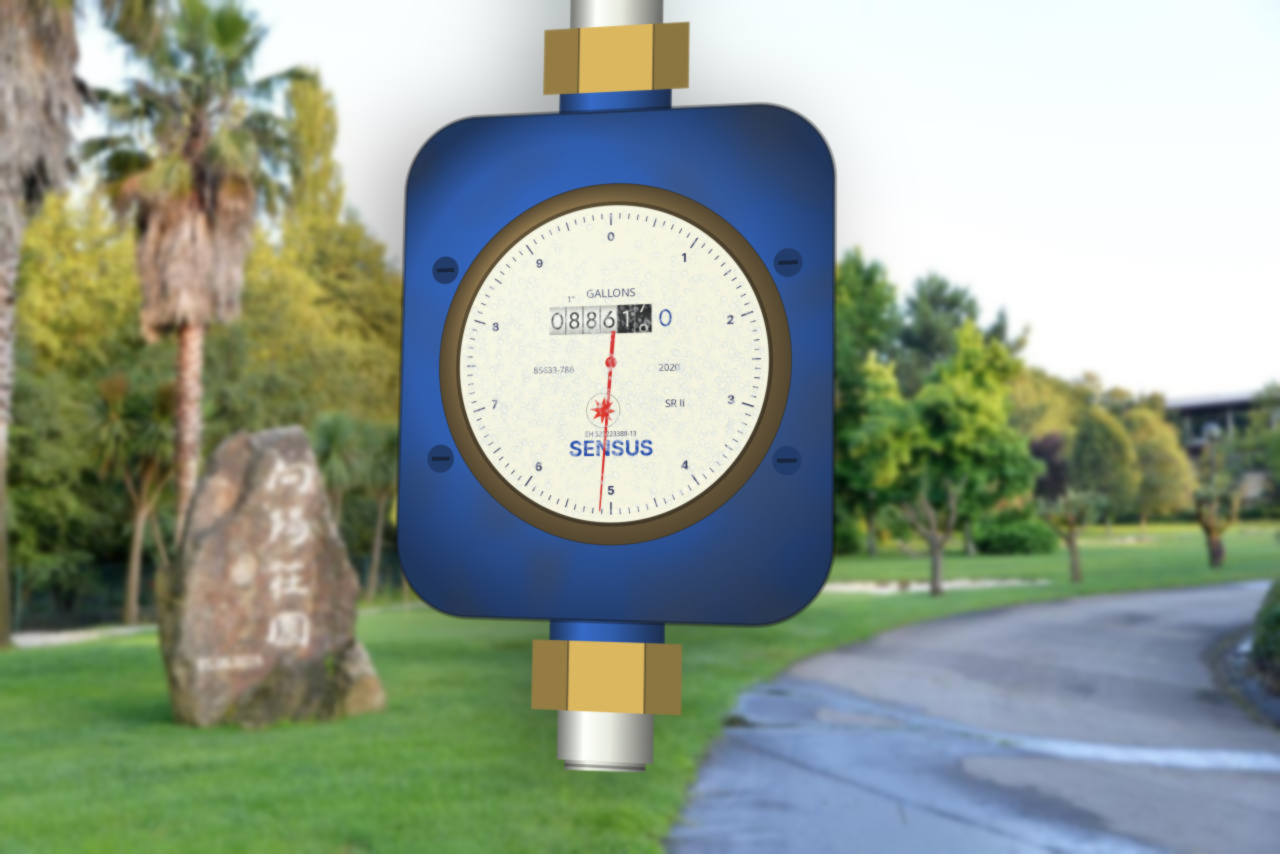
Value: 886175.1 gal
